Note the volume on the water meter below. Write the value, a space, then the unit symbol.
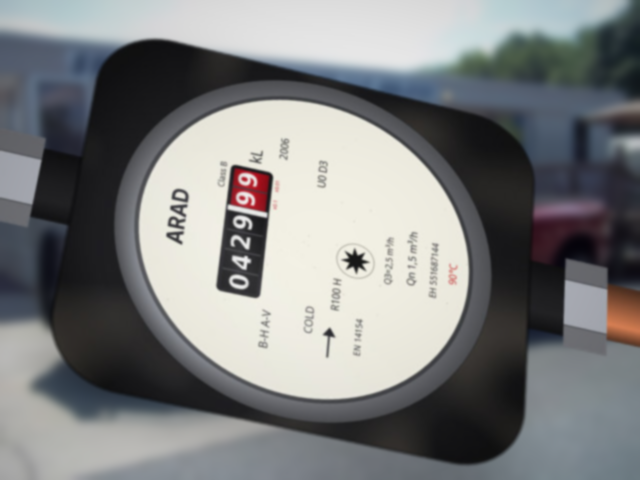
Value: 429.99 kL
